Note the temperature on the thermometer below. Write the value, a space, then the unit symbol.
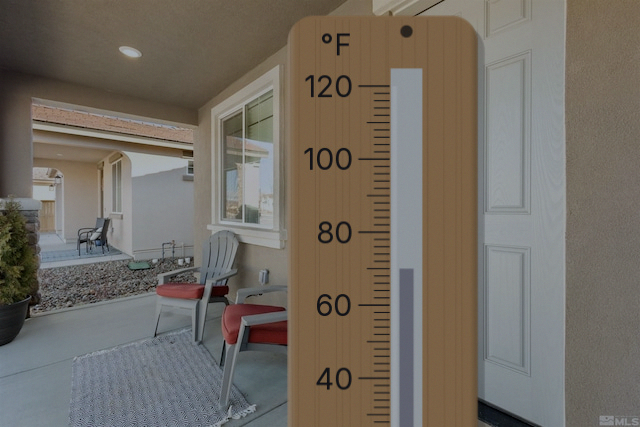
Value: 70 °F
